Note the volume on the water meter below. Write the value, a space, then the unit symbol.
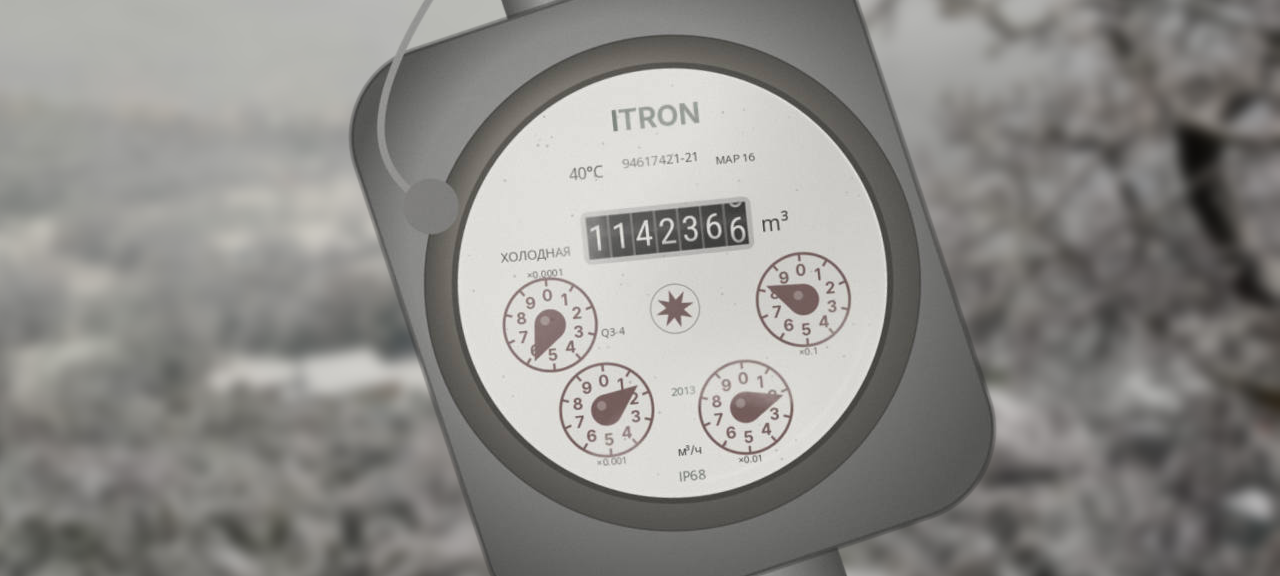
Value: 1142365.8215 m³
